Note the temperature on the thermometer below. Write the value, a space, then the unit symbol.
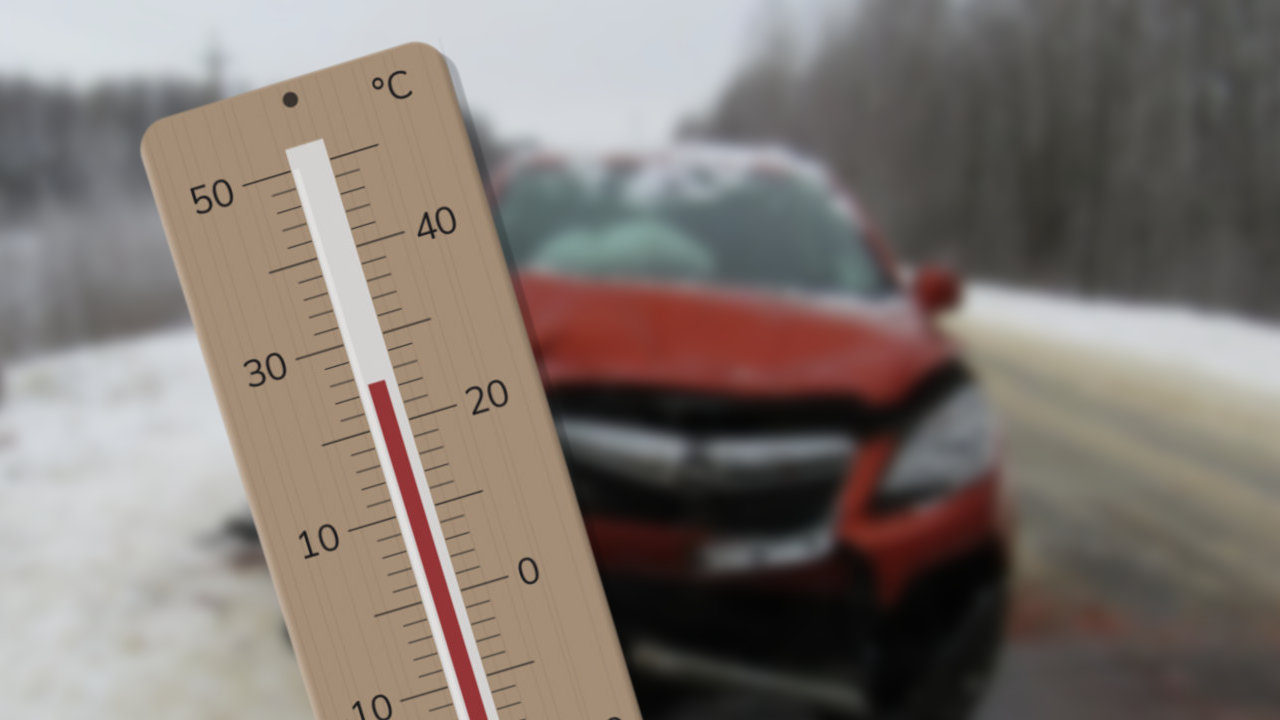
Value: 25 °C
